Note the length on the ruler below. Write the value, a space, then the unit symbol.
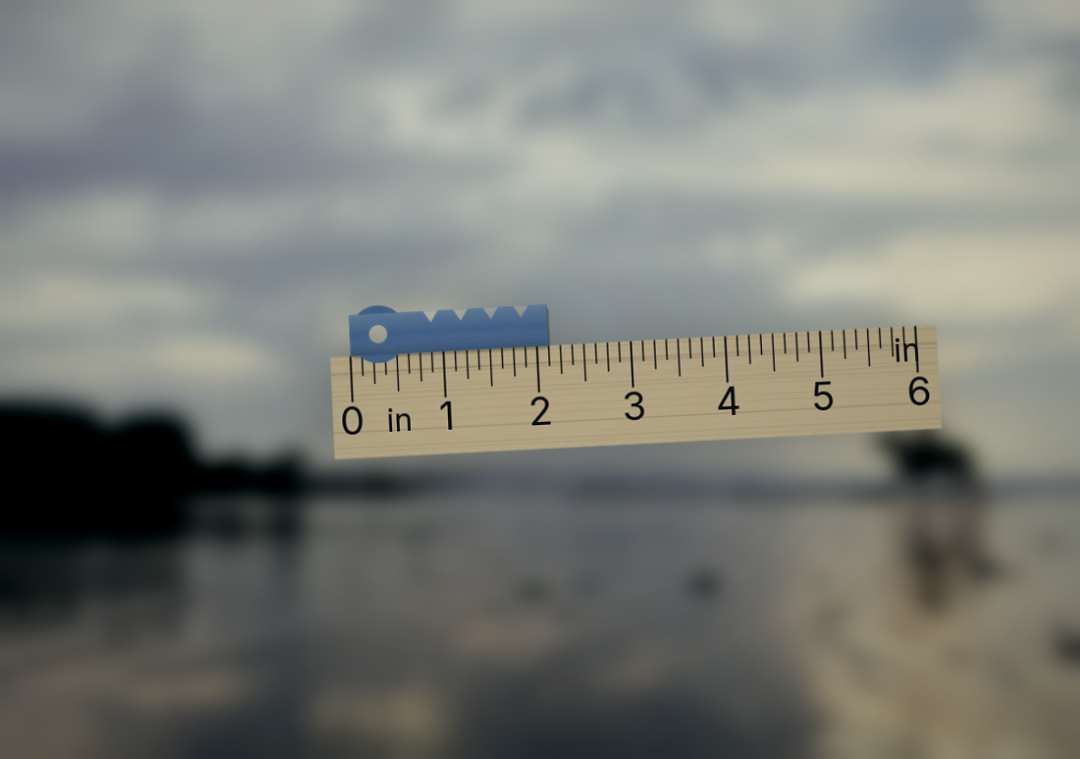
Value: 2.125 in
